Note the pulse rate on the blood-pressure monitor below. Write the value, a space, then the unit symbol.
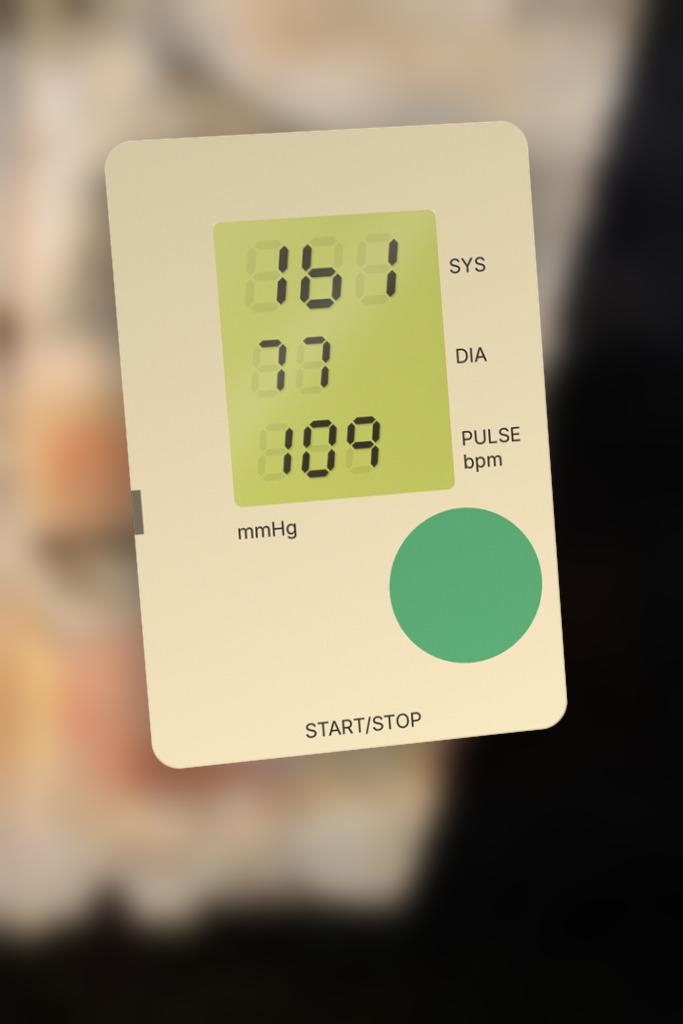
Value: 109 bpm
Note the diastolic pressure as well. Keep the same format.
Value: 77 mmHg
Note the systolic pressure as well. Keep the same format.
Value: 161 mmHg
